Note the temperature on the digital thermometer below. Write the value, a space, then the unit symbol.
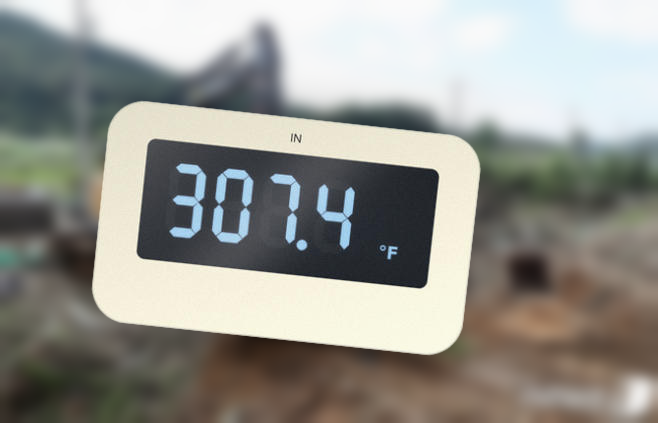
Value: 307.4 °F
